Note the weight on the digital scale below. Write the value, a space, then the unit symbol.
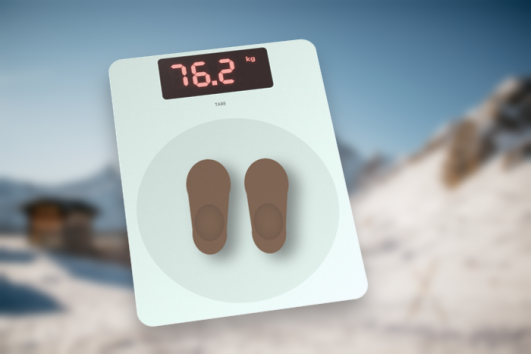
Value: 76.2 kg
